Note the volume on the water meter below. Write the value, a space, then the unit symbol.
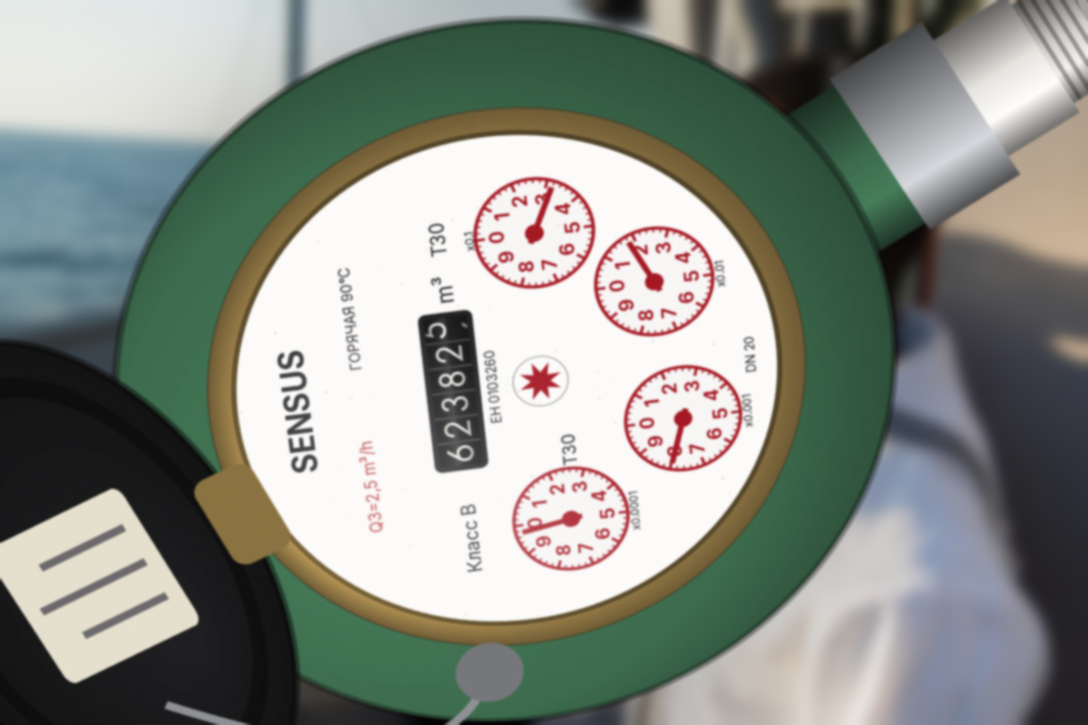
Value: 623825.3179 m³
